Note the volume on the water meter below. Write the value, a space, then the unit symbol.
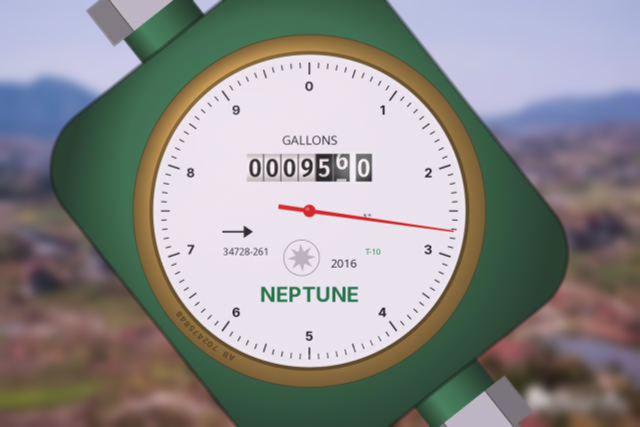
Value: 9562.7 gal
